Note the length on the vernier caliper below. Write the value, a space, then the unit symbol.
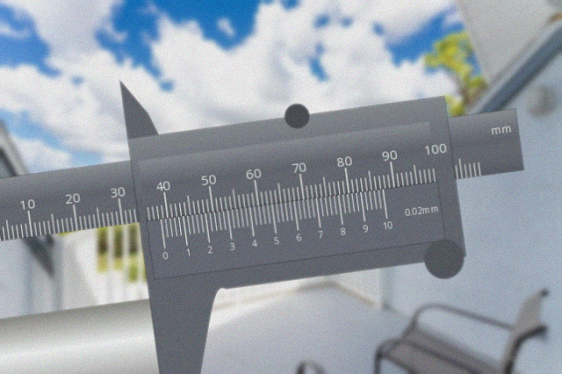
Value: 38.5 mm
